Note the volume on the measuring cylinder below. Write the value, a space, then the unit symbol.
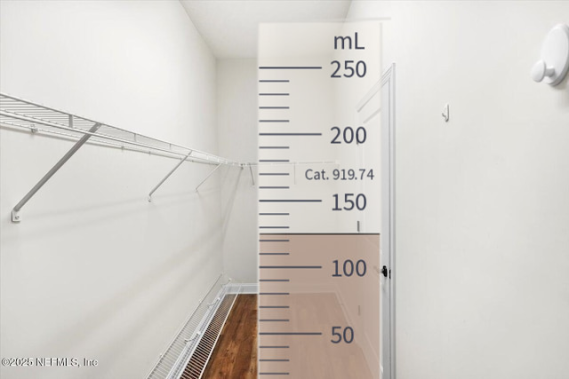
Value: 125 mL
